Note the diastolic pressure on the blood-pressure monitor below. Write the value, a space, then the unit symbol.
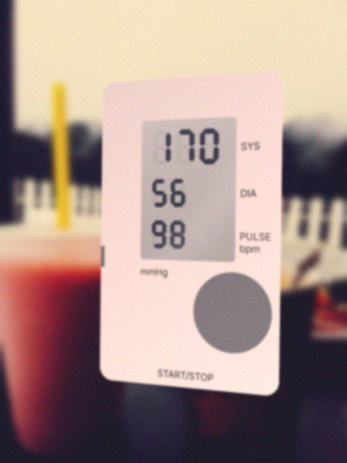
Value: 56 mmHg
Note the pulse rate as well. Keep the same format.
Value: 98 bpm
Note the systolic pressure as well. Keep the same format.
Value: 170 mmHg
